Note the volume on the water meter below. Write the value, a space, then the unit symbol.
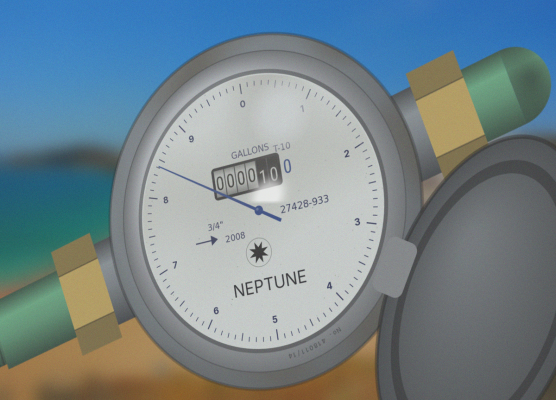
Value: 98.4 gal
